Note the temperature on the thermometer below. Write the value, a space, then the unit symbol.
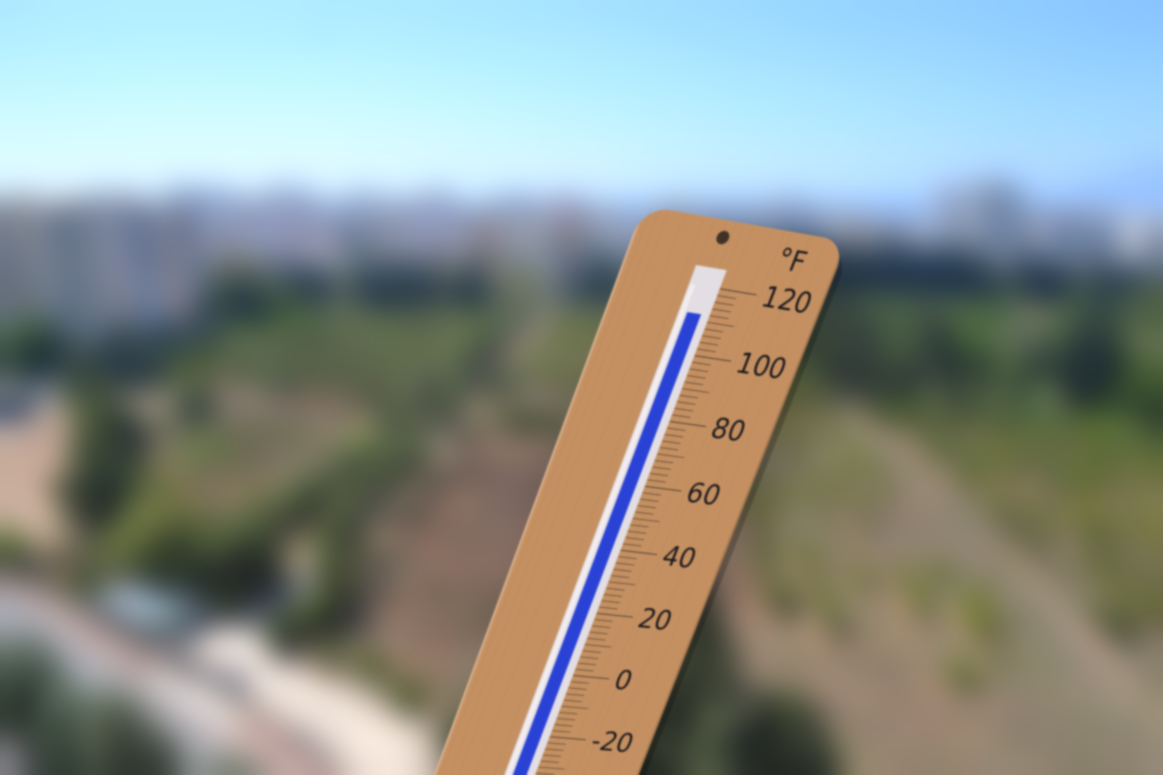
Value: 112 °F
